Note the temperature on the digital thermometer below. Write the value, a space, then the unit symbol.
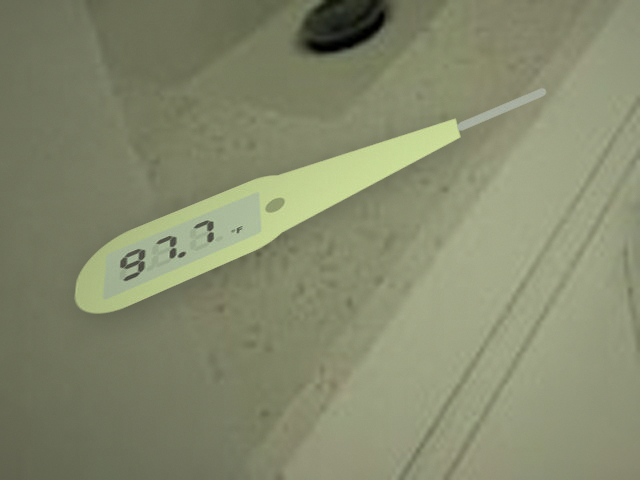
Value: 97.7 °F
